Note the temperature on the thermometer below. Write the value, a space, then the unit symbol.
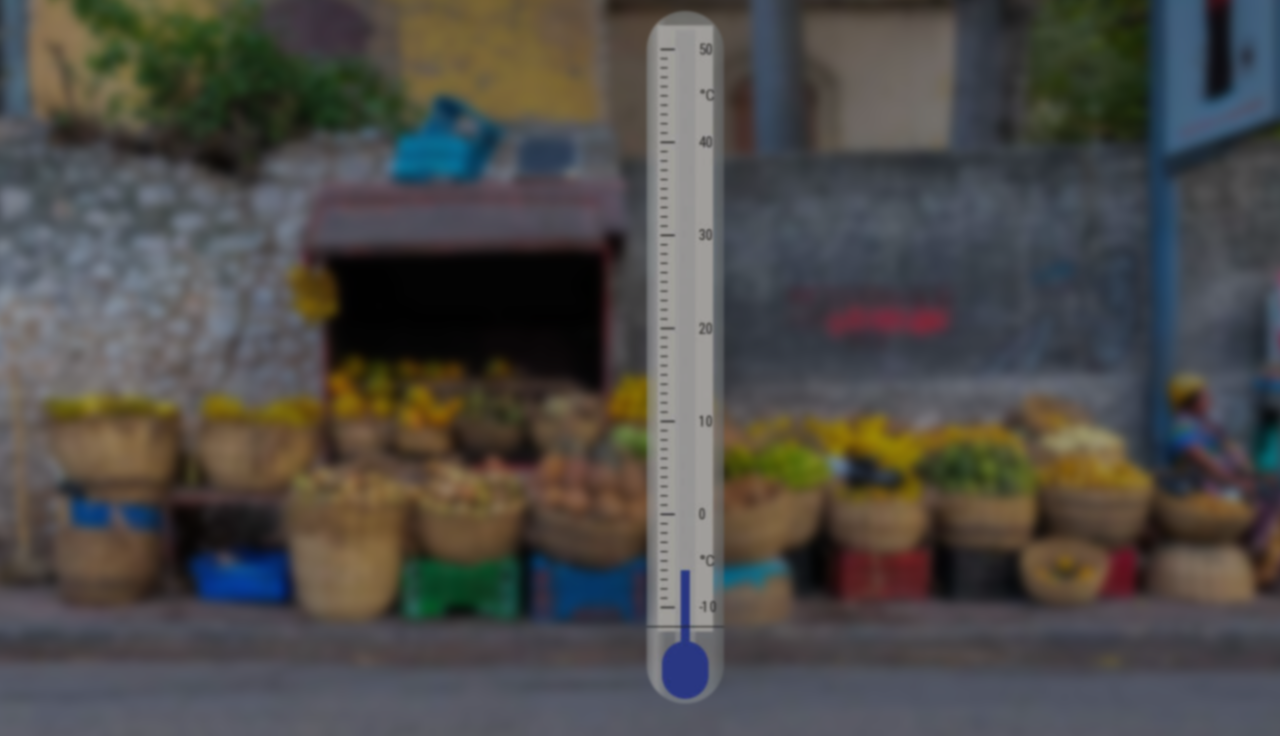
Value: -6 °C
